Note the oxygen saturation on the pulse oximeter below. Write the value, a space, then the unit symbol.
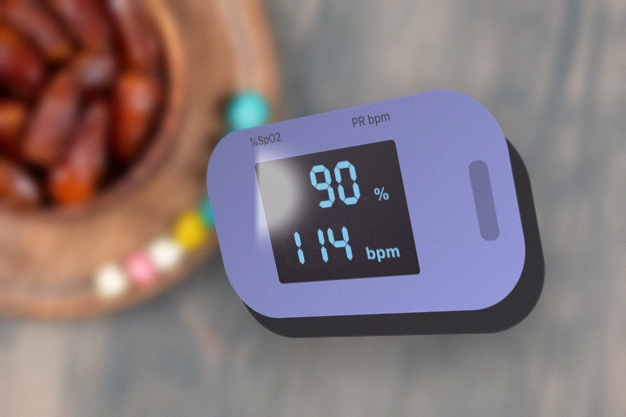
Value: 90 %
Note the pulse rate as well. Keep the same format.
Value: 114 bpm
